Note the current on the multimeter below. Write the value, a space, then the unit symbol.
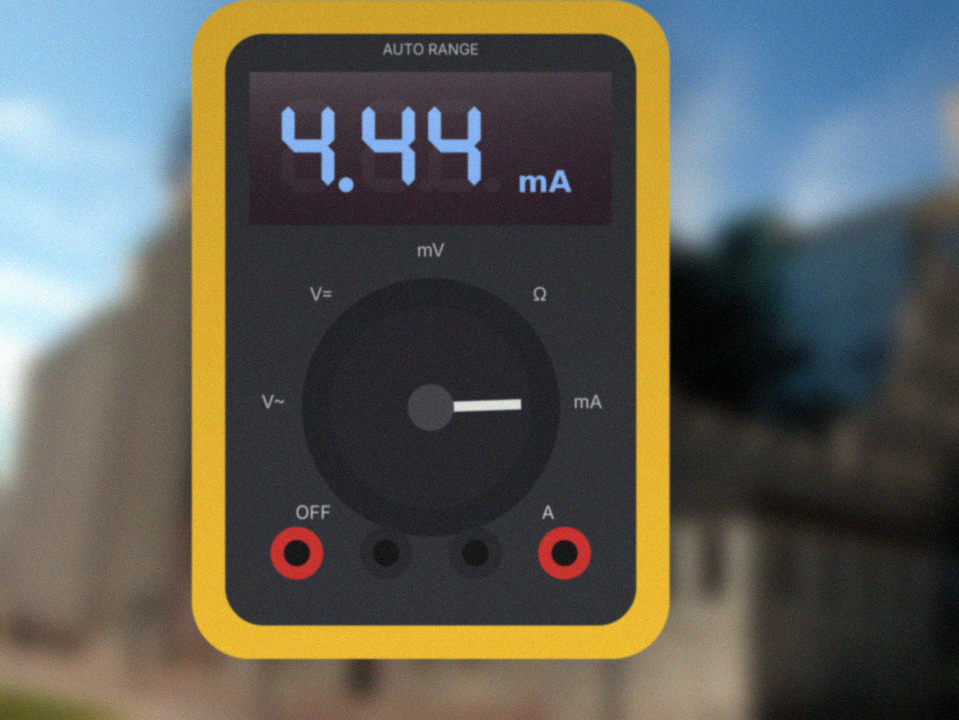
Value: 4.44 mA
